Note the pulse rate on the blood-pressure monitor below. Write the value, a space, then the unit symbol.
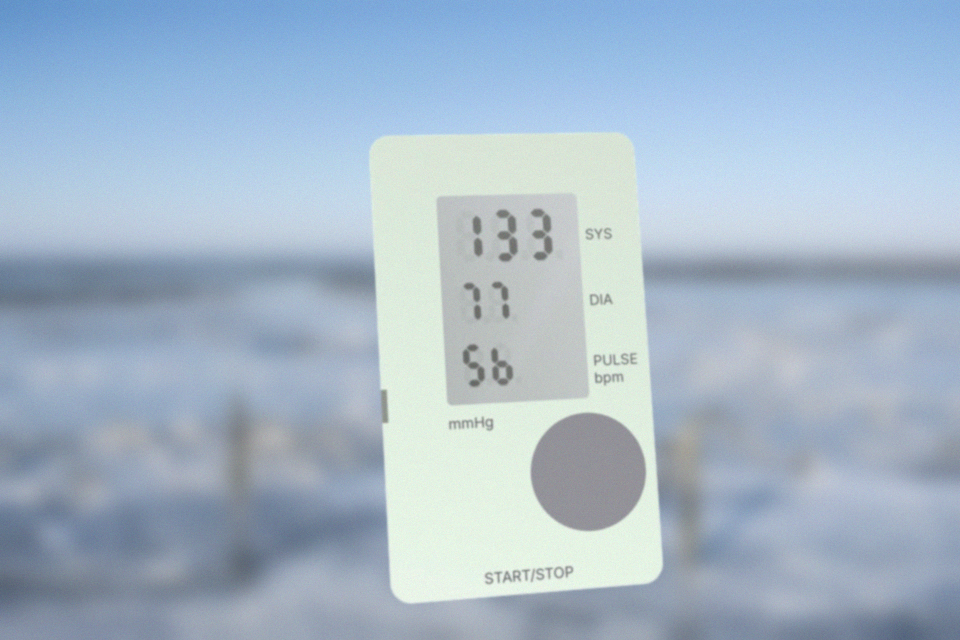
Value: 56 bpm
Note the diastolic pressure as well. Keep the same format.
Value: 77 mmHg
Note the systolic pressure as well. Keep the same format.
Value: 133 mmHg
